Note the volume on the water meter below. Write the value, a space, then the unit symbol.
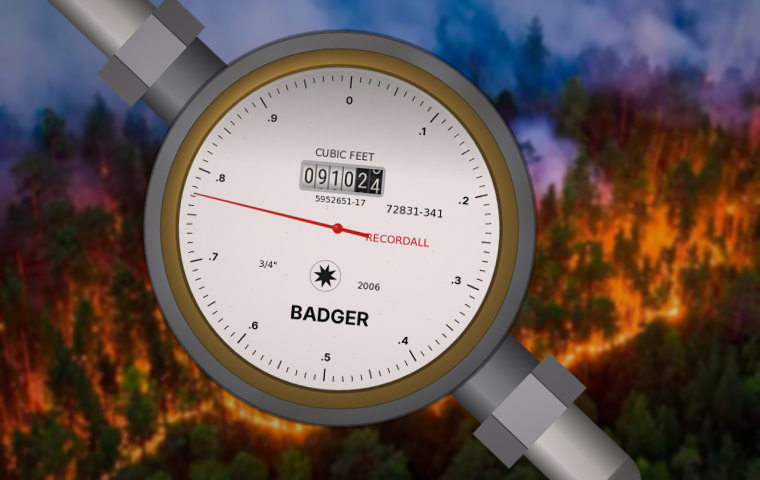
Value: 91023.77 ft³
